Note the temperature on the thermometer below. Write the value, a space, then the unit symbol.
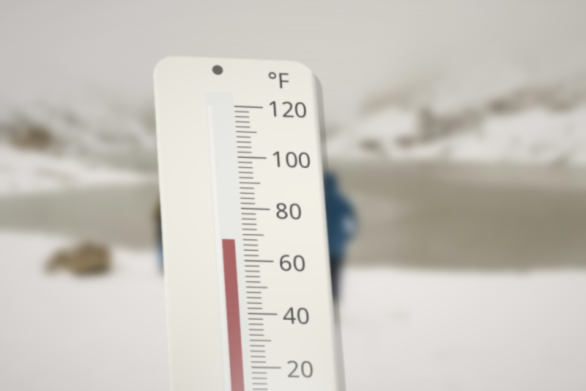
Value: 68 °F
